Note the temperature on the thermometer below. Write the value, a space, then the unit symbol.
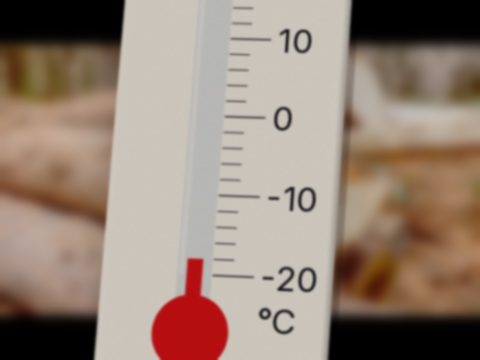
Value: -18 °C
